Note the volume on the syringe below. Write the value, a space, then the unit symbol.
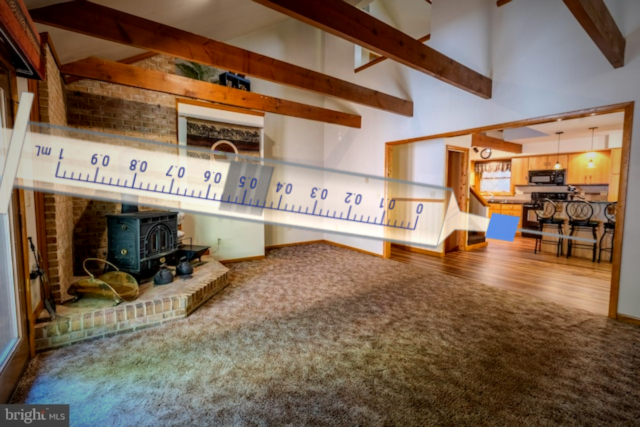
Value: 0.44 mL
